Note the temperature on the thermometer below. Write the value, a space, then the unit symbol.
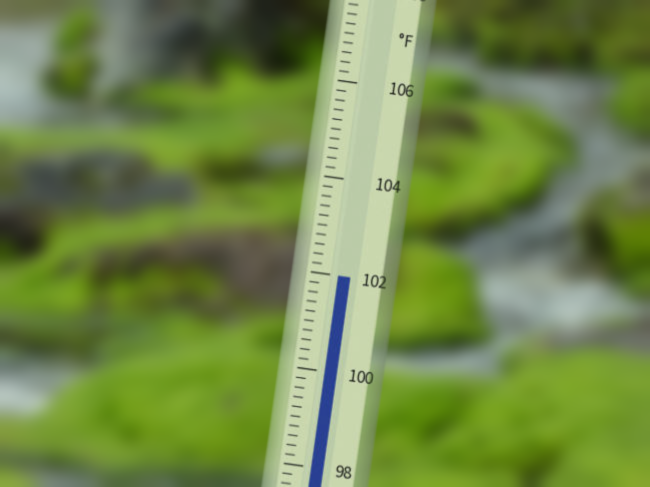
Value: 102 °F
